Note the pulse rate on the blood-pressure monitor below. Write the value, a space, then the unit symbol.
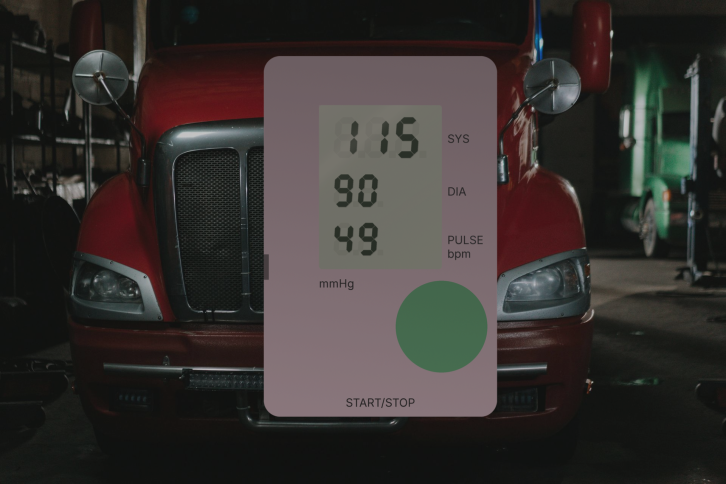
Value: 49 bpm
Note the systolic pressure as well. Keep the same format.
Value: 115 mmHg
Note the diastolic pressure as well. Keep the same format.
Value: 90 mmHg
